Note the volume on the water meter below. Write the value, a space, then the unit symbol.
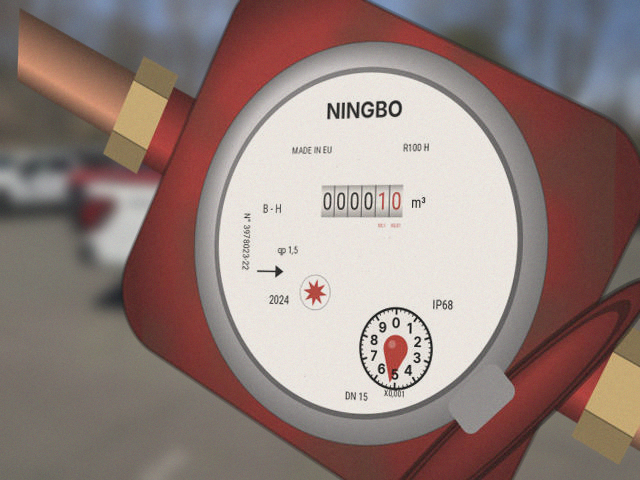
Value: 0.105 m³
